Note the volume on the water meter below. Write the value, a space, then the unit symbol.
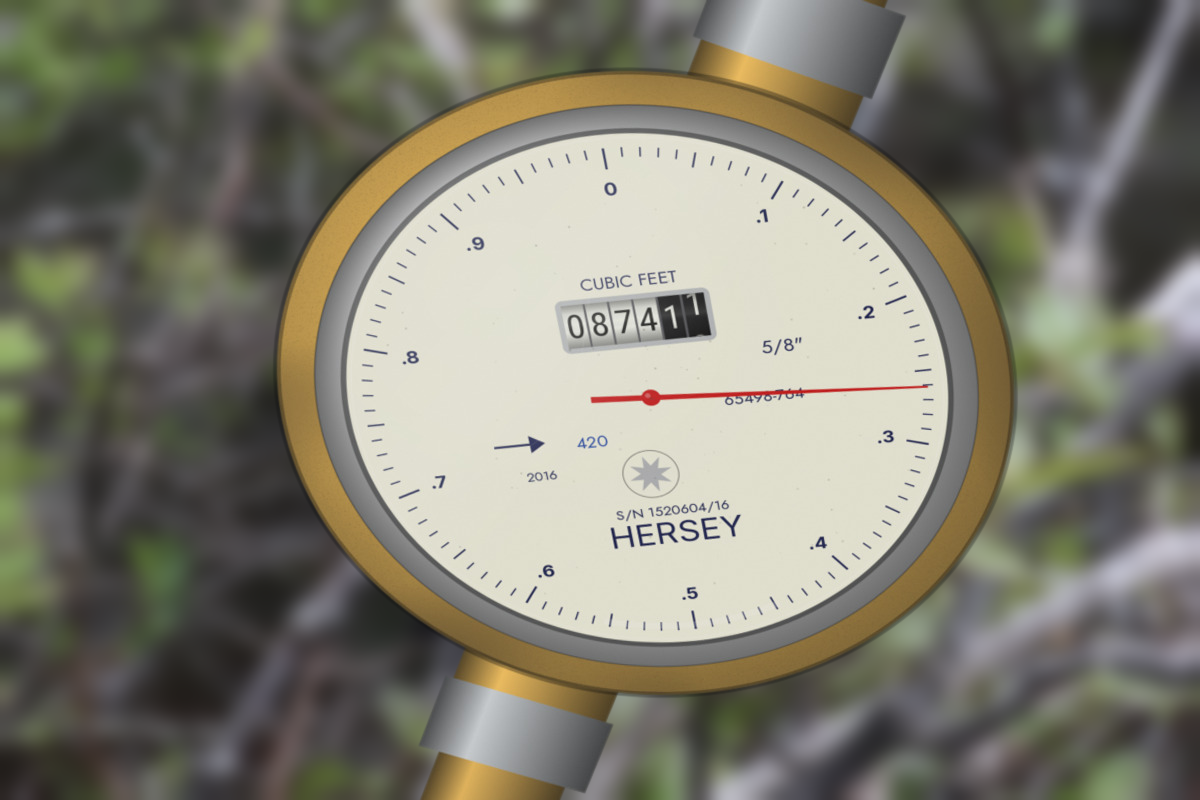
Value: 87411.26 ft³
